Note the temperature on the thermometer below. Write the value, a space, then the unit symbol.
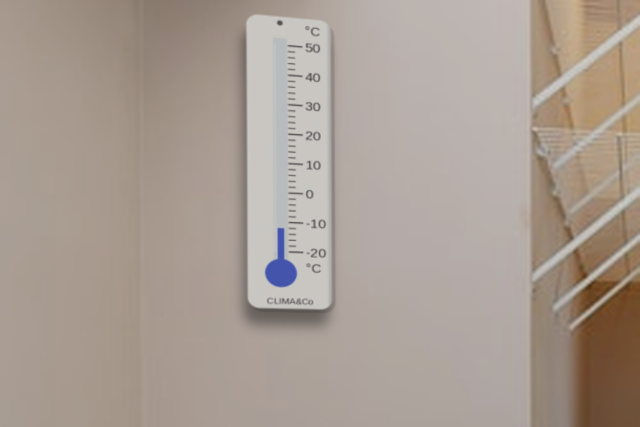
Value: -12 °C
